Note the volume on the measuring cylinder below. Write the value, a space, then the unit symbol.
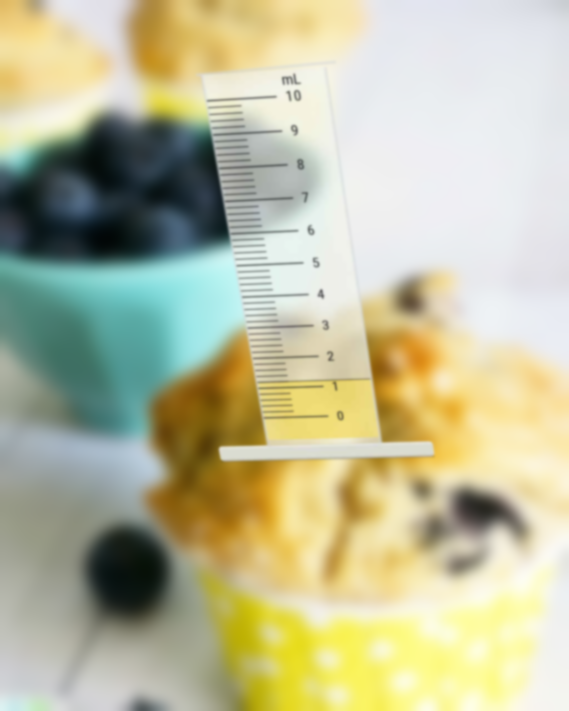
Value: 1.2 mL
